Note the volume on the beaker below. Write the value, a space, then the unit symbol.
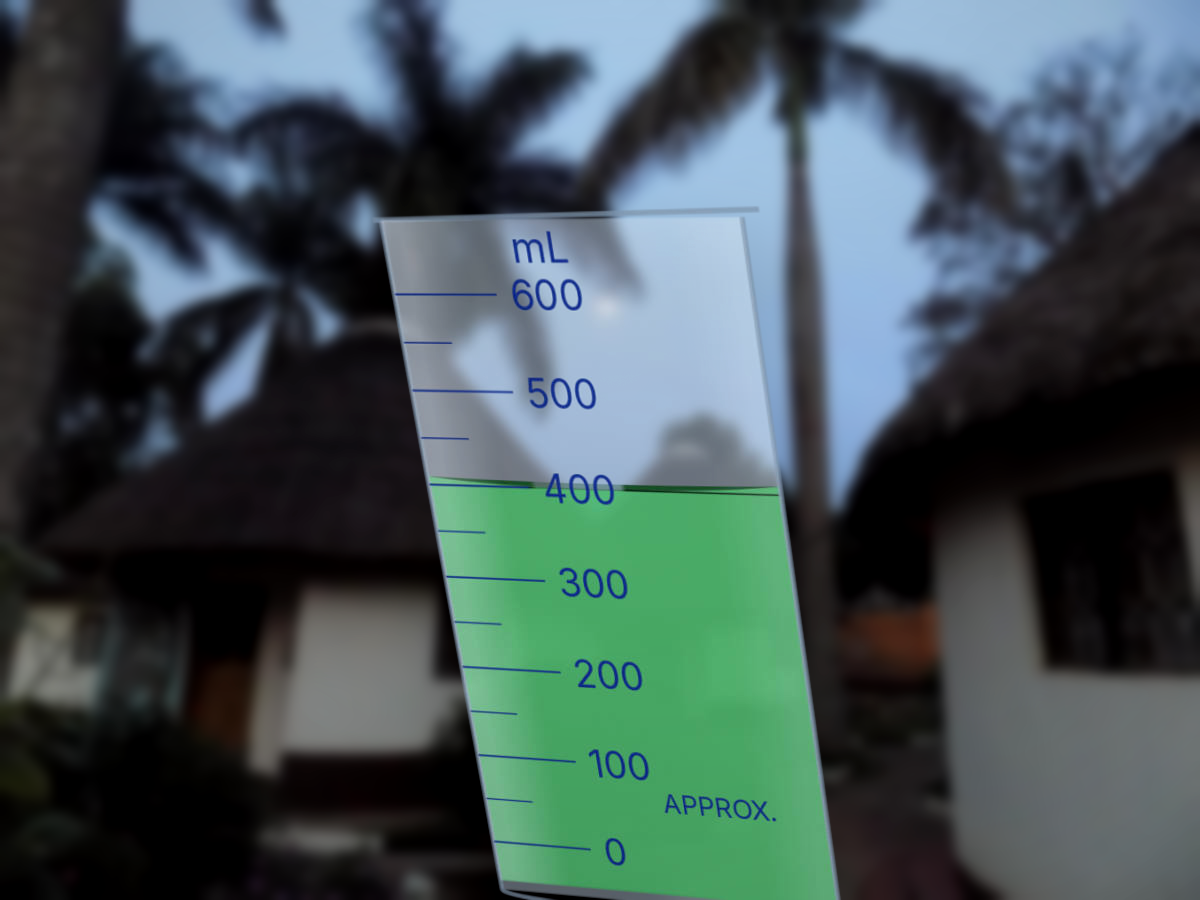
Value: 400 mL
